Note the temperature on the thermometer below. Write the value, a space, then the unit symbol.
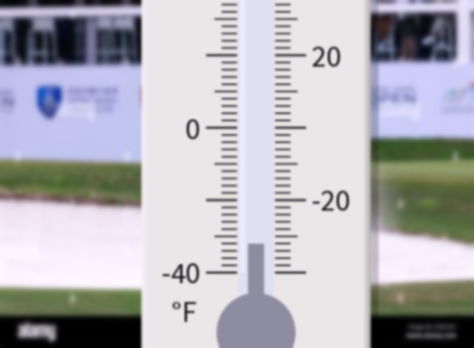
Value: -32 °F
